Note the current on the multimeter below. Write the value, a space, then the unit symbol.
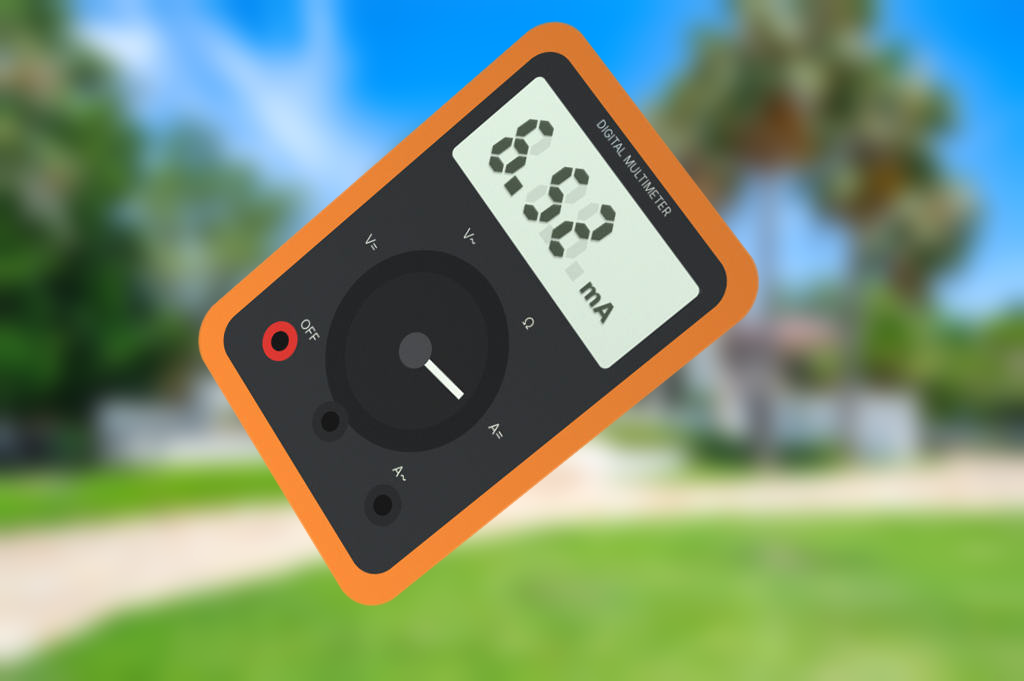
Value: 6.52 mA
